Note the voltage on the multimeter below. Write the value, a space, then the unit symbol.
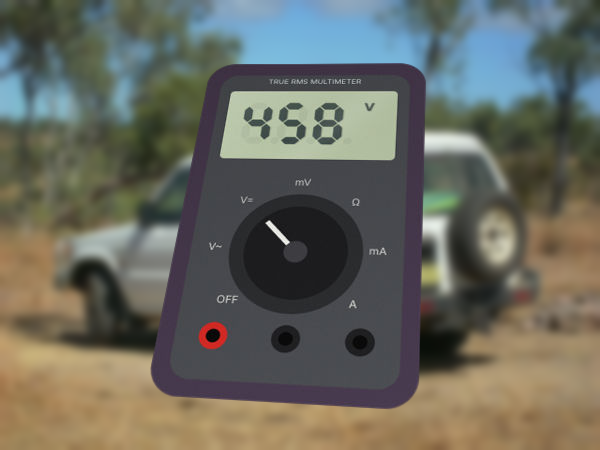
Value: 458 V
